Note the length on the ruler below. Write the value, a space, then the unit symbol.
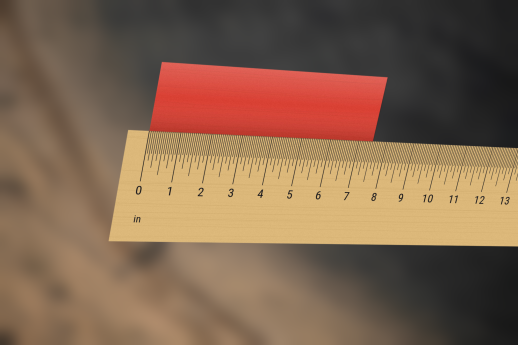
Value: 7.5 in
